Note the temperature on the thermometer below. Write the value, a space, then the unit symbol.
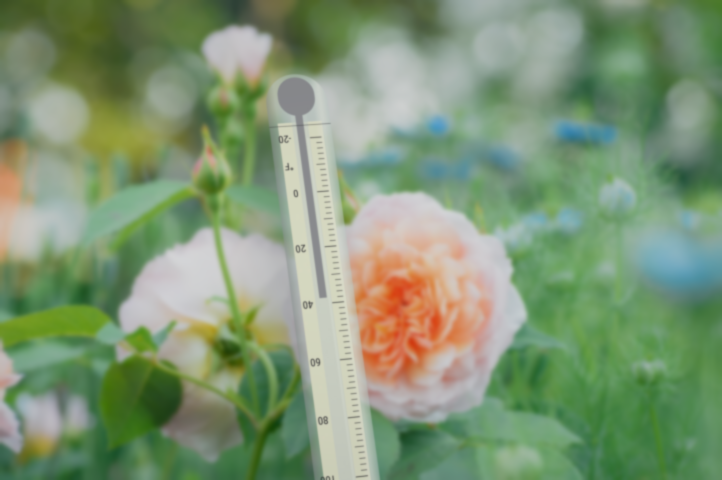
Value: 38 °F
